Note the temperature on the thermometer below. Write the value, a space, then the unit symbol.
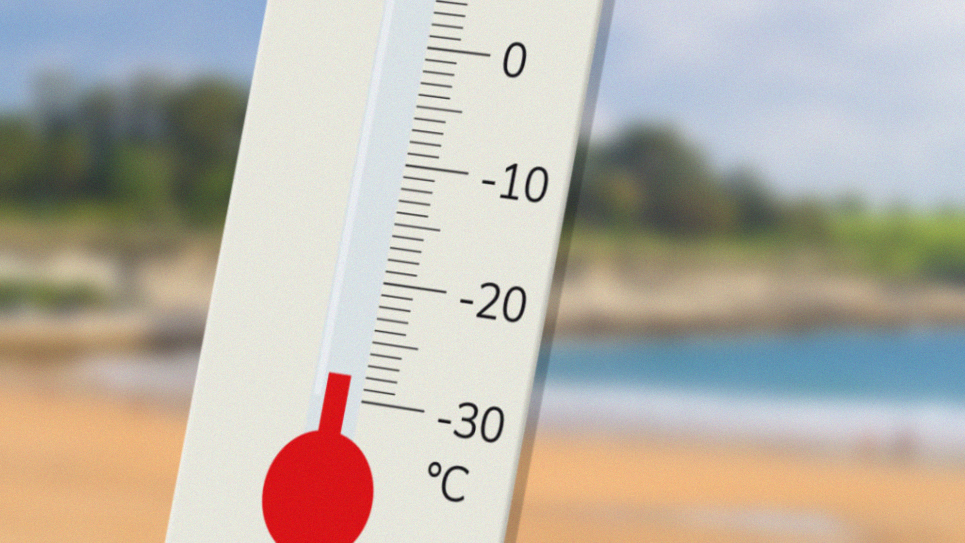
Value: -28 °C
